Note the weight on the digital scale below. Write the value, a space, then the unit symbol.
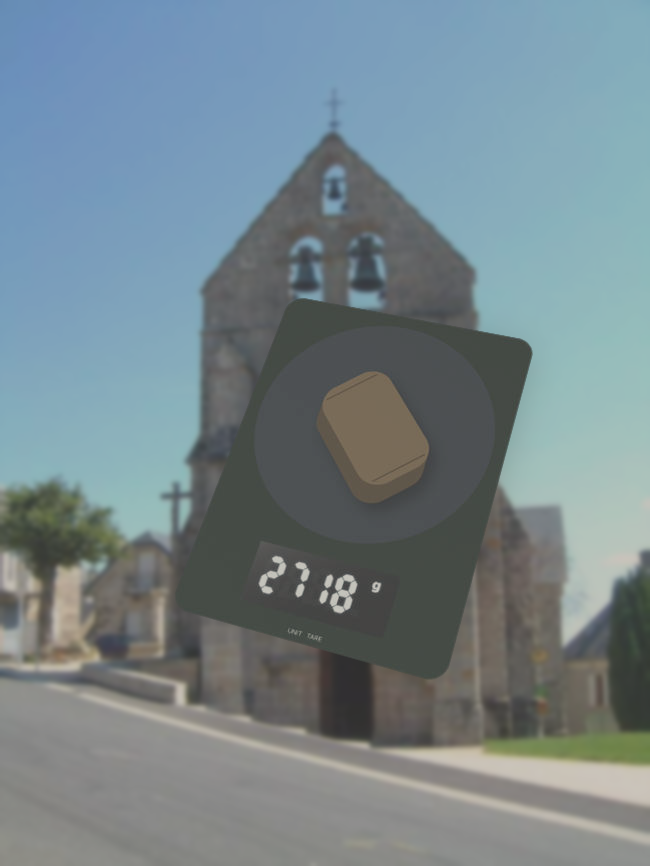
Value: 2718 g
